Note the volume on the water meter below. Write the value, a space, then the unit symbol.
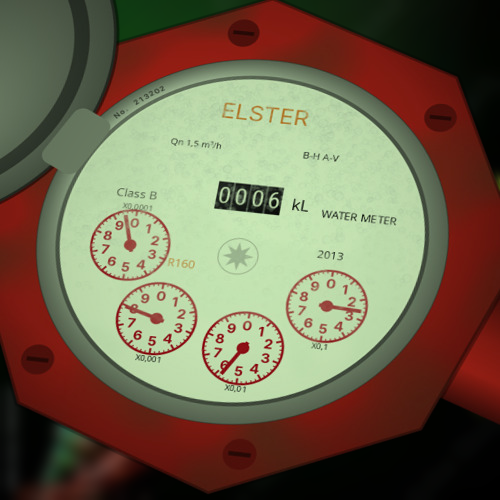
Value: 6.2579 kL
